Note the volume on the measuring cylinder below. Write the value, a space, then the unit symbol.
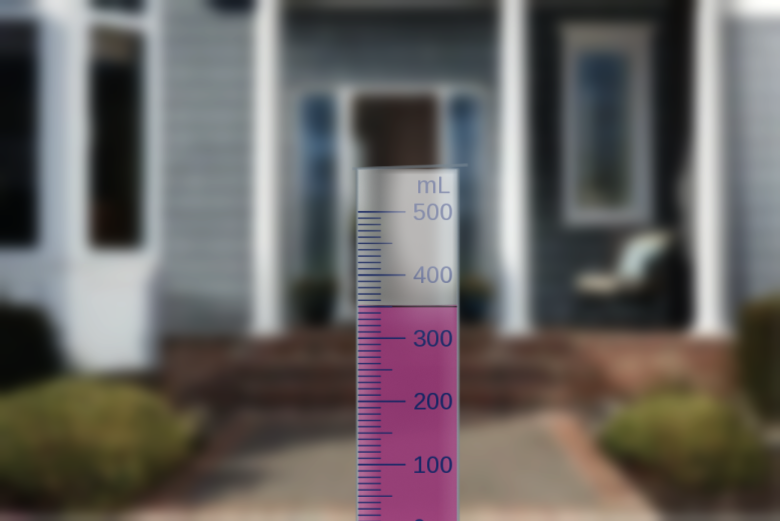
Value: 350 mL
